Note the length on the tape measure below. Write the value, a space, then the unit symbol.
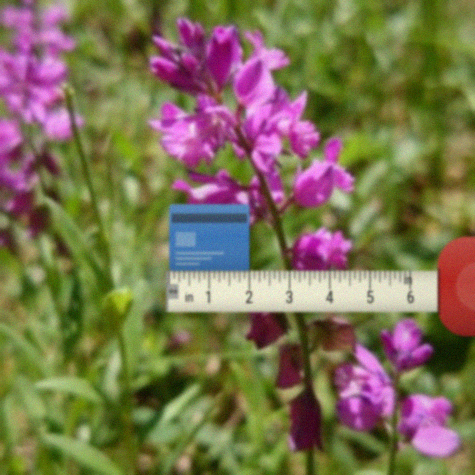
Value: 2 in
